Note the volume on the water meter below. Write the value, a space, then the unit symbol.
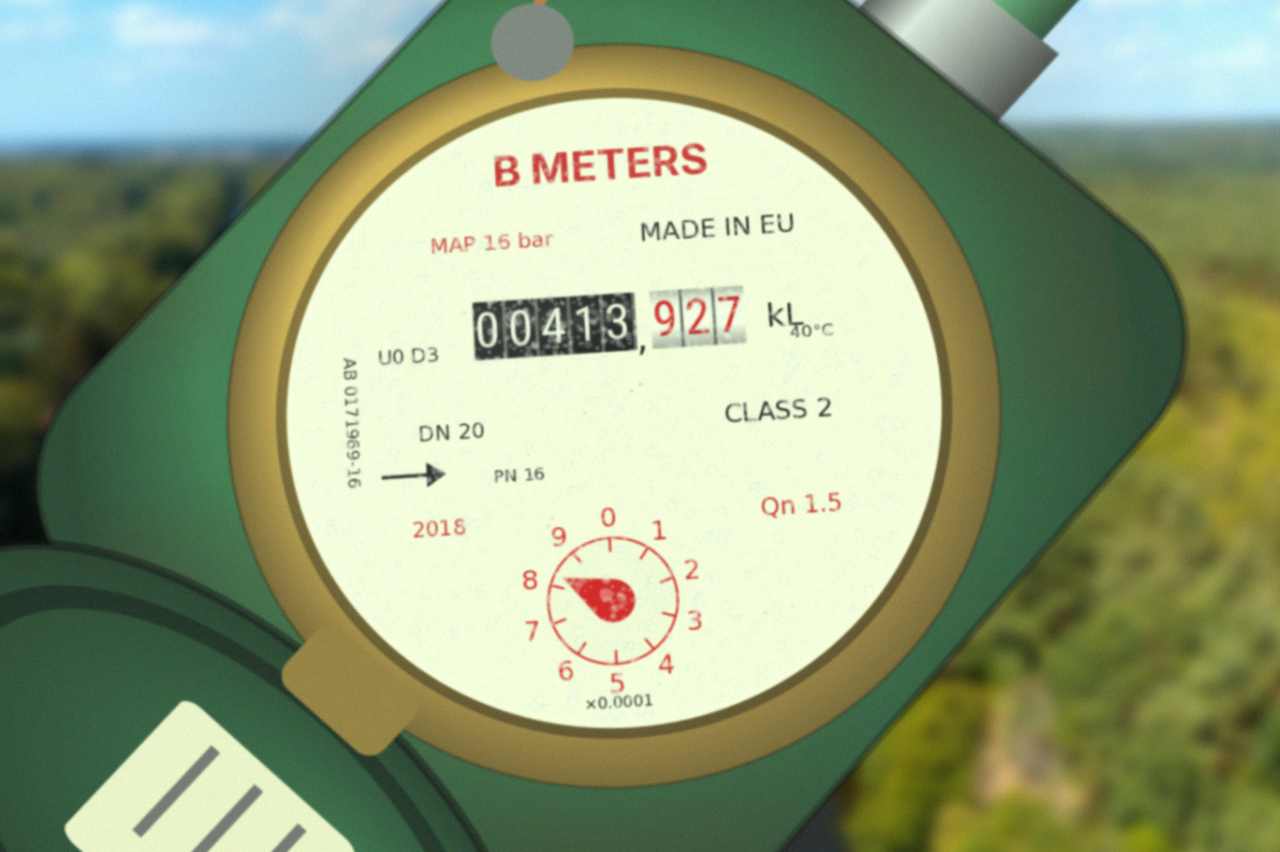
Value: 413.9278 kL
